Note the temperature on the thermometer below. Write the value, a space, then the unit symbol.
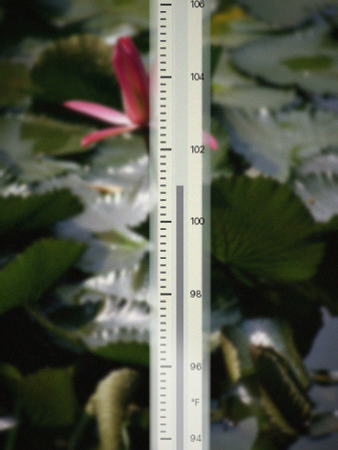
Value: 101 °F
